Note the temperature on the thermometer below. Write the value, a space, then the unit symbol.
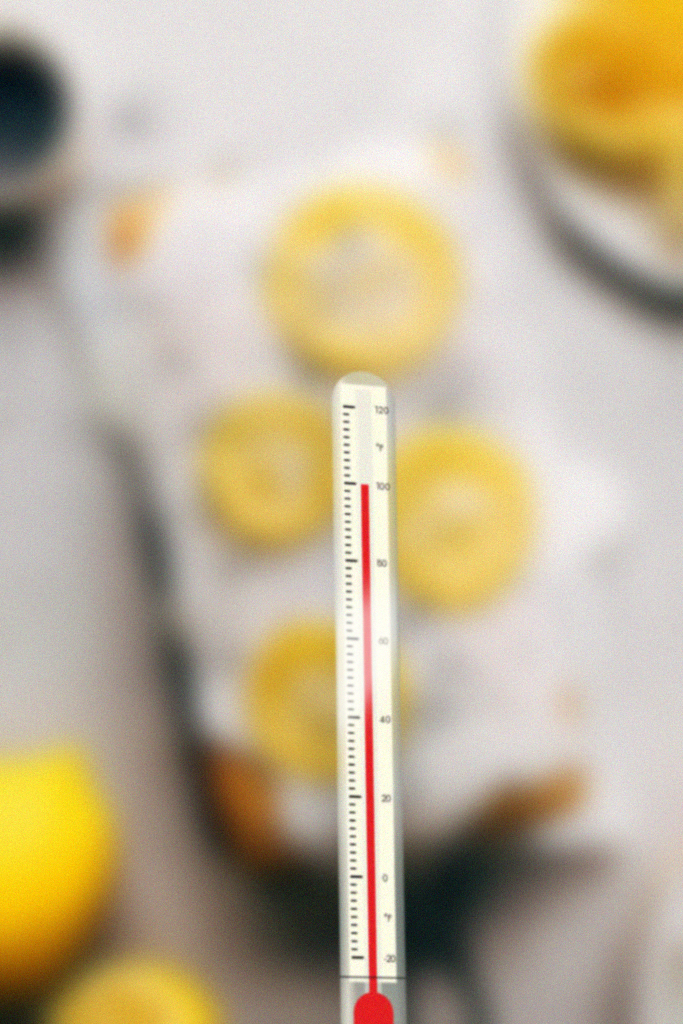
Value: 100 °F
